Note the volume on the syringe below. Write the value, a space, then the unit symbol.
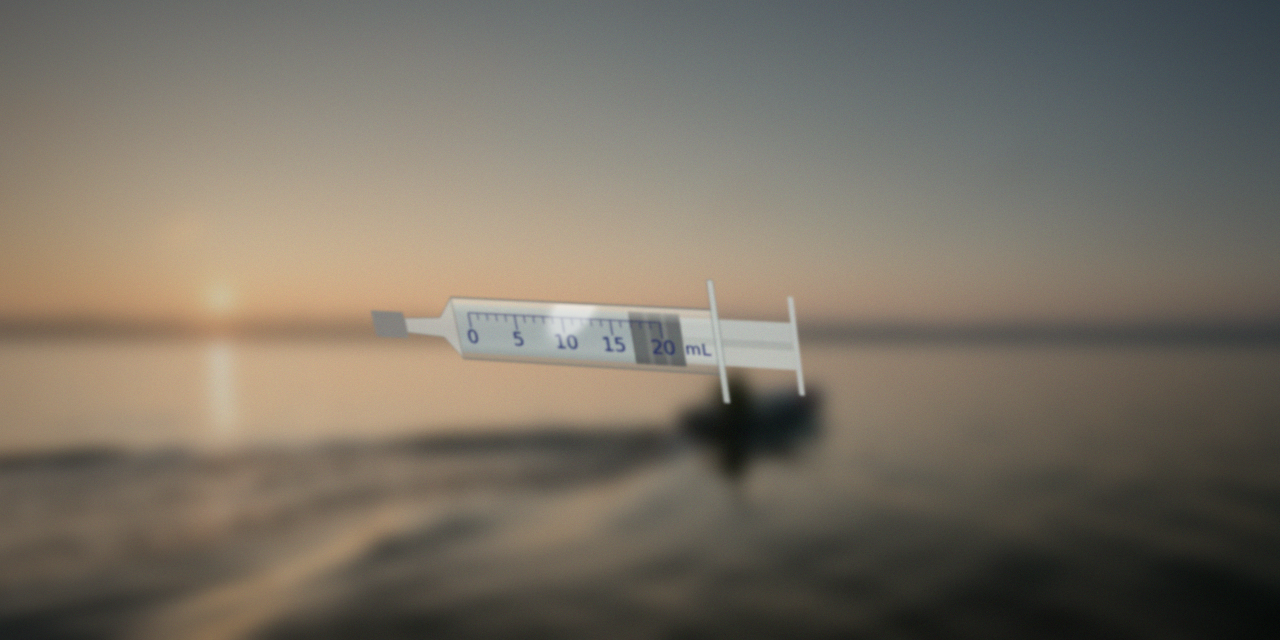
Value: 17 mL
